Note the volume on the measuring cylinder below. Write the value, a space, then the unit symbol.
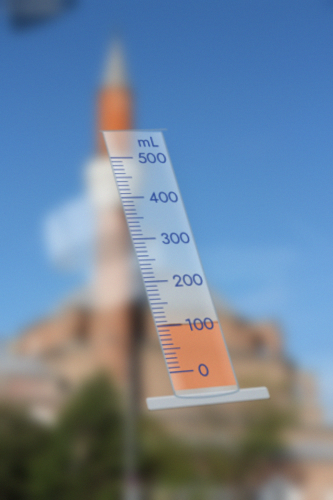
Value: 100 mL
